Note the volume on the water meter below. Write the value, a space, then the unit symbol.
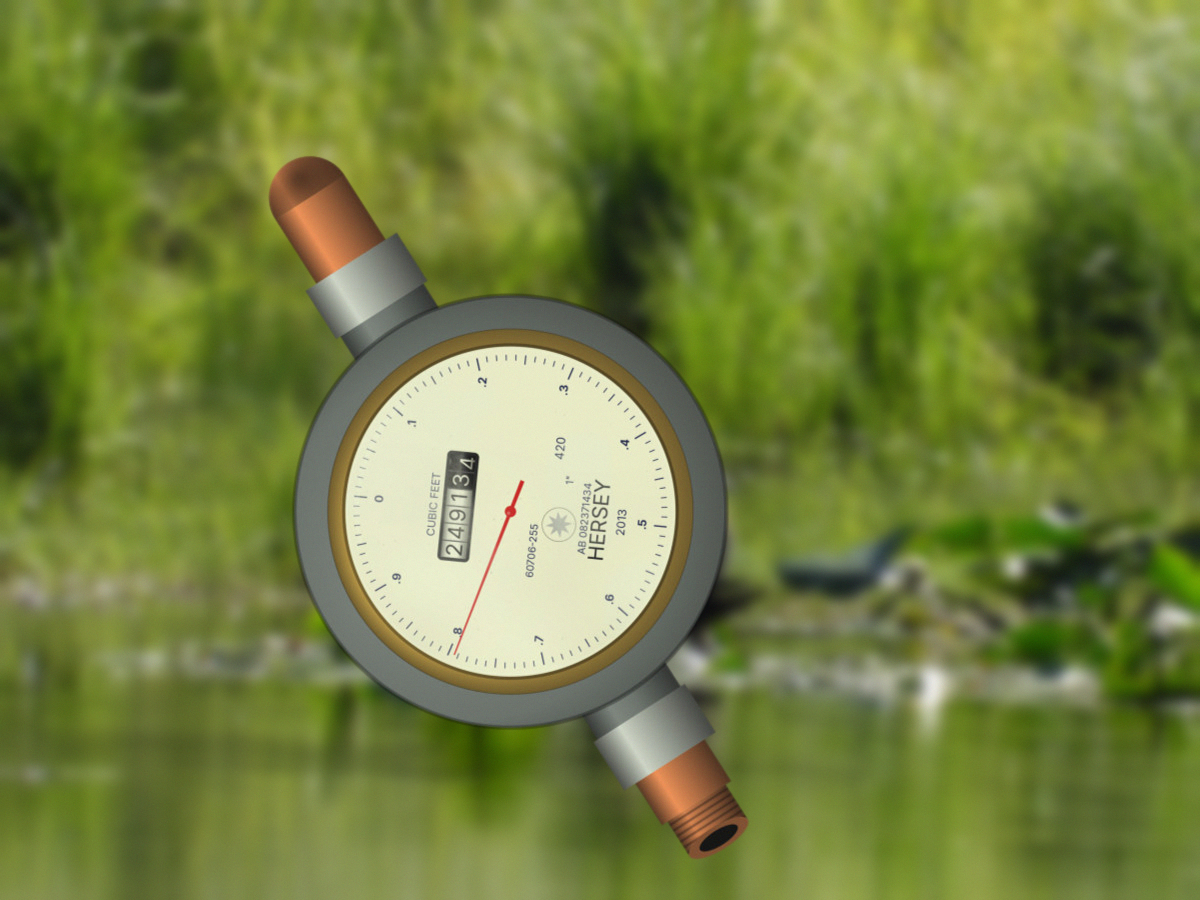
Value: 249133.79 ft³
